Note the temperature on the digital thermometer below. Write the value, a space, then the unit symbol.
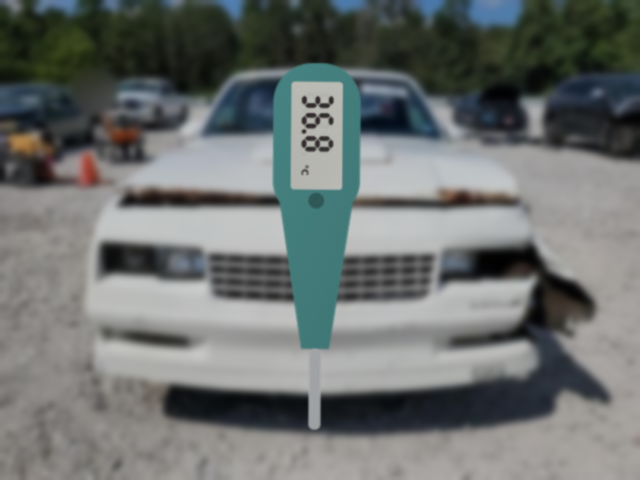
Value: 36.8 °C
